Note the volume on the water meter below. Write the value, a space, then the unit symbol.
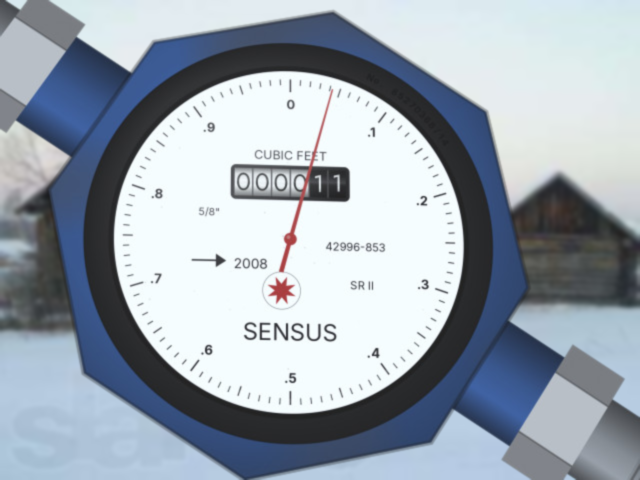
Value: 11.04 ft³
